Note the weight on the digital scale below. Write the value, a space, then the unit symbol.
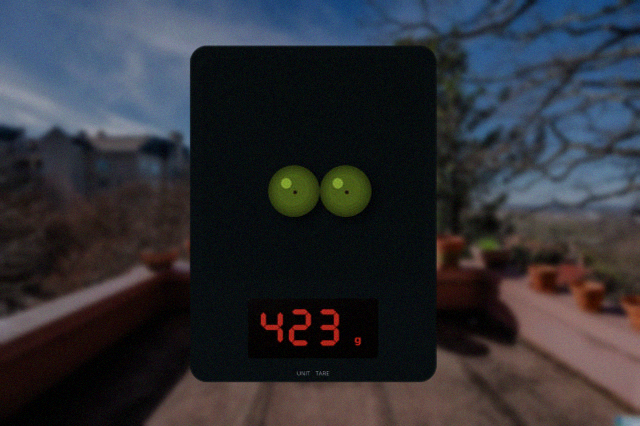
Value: 423 g
